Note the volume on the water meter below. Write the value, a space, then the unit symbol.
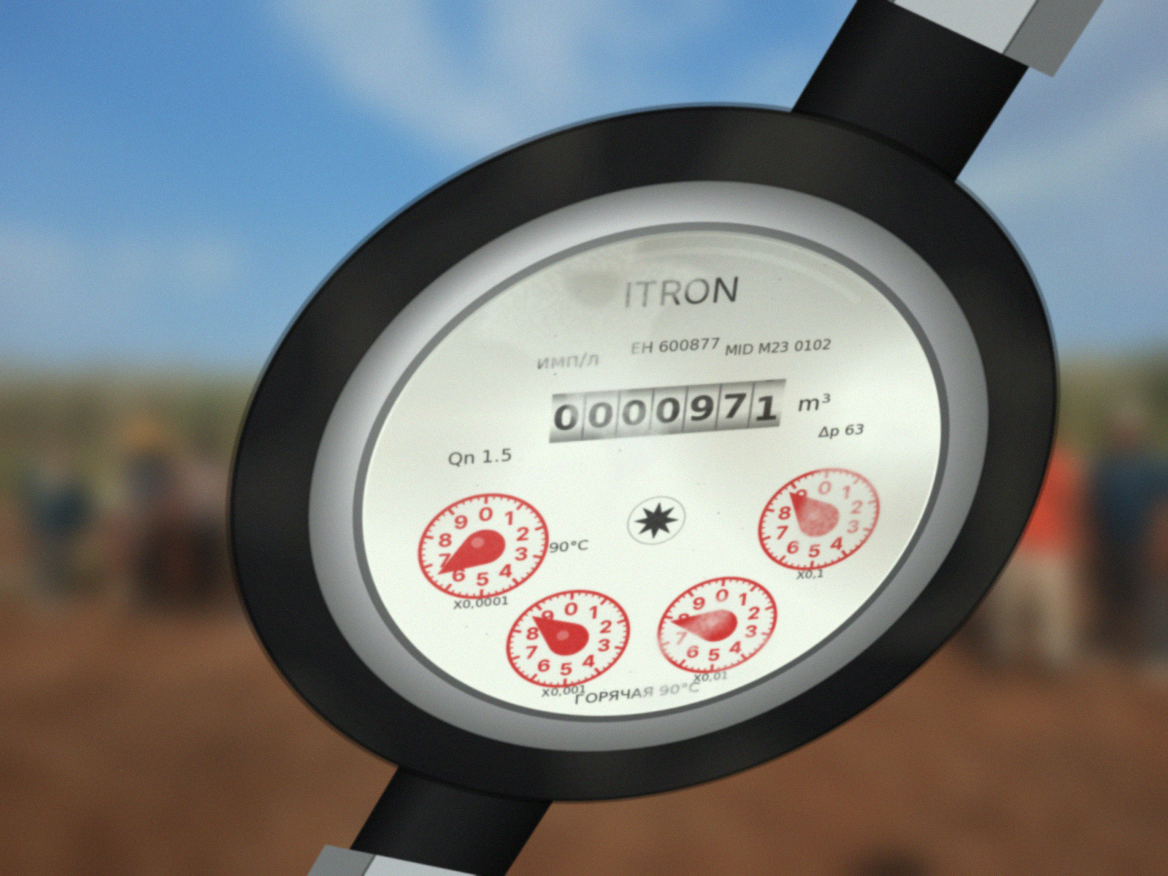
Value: 970.8786 m³
